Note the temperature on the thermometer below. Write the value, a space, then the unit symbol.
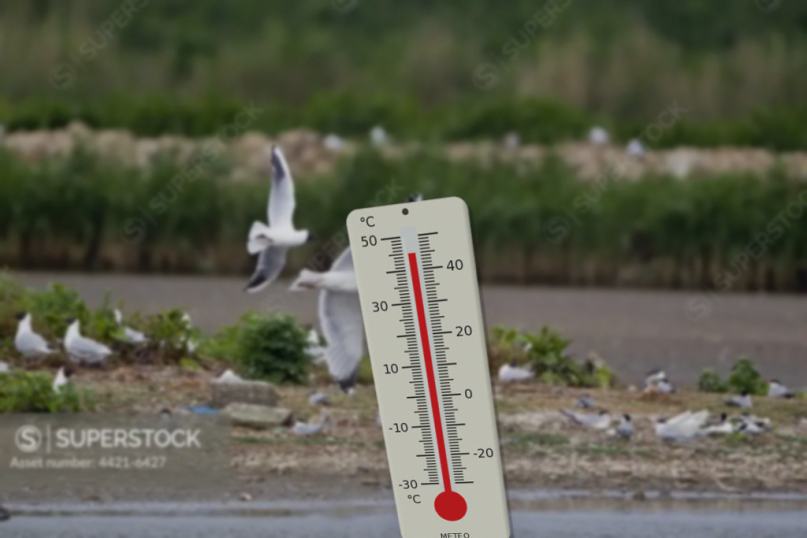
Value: 45 °C
